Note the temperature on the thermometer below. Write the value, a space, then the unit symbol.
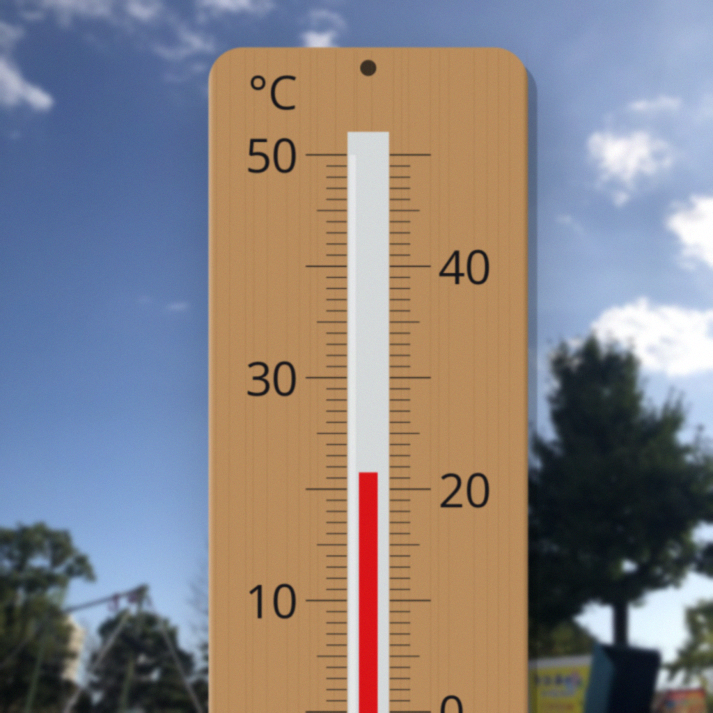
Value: 21.5 °C
